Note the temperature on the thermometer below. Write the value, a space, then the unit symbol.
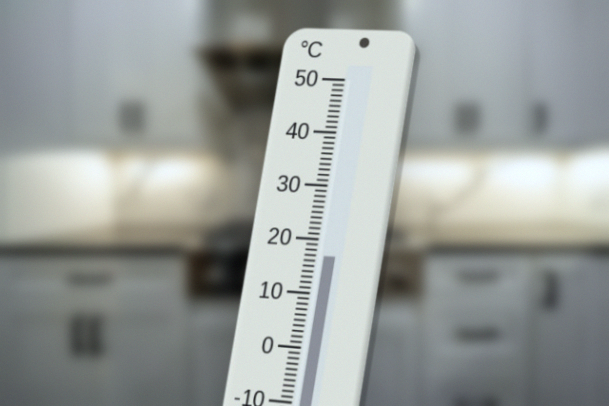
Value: 17 °C
